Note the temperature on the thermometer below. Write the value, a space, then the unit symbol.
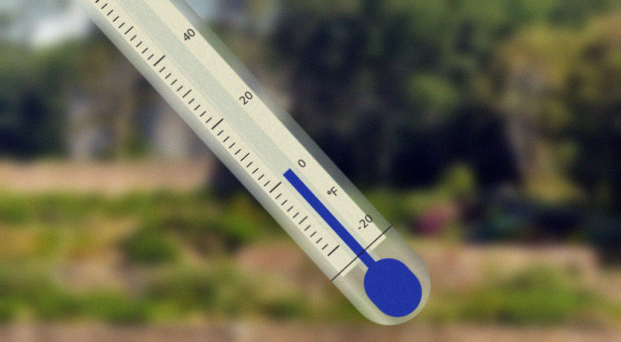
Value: 1 °F
